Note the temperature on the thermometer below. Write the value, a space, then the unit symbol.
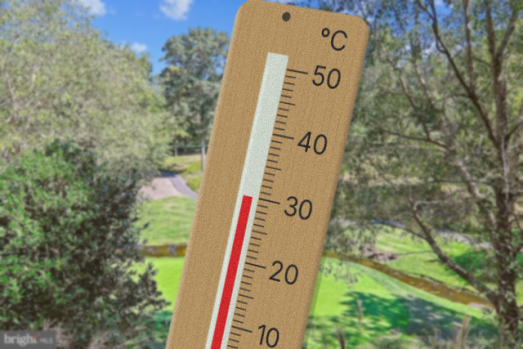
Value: 30 °C
